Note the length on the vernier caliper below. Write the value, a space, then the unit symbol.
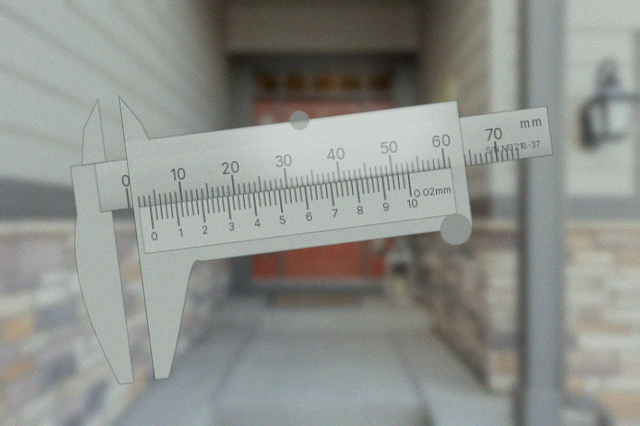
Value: 4.0 mm
